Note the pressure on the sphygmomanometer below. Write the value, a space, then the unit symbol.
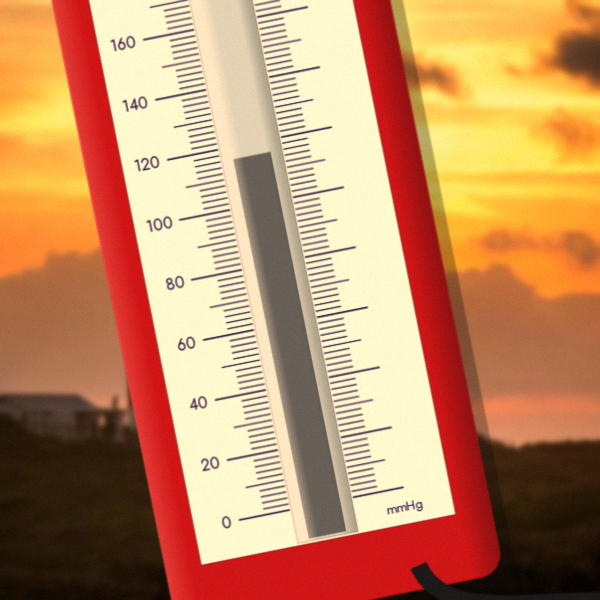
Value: 116 mmHg
